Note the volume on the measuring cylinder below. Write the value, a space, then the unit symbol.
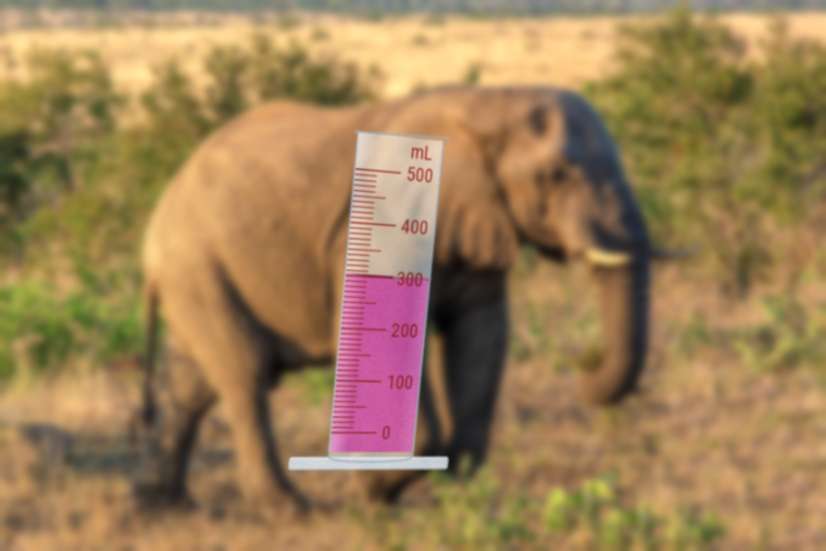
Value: 300 mL
